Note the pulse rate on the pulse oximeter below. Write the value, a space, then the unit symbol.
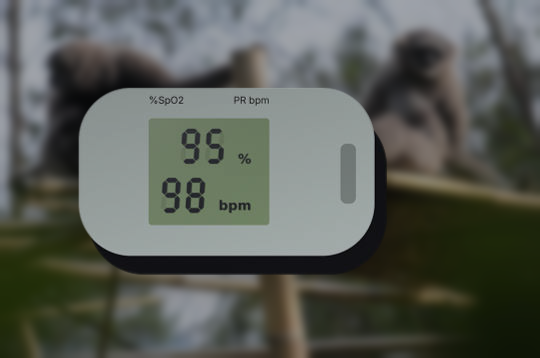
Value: 98 bpm
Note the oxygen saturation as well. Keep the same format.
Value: 95 %
